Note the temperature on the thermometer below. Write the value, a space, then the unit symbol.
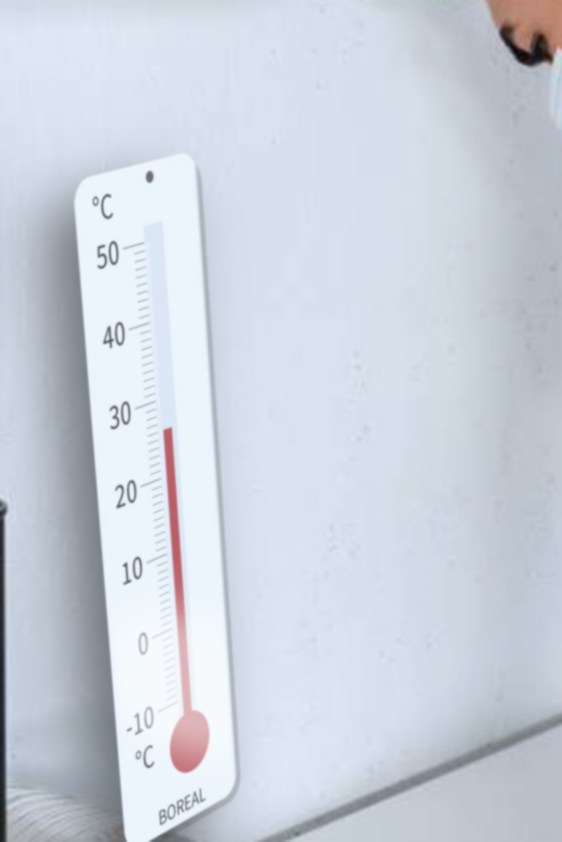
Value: 26 °C
